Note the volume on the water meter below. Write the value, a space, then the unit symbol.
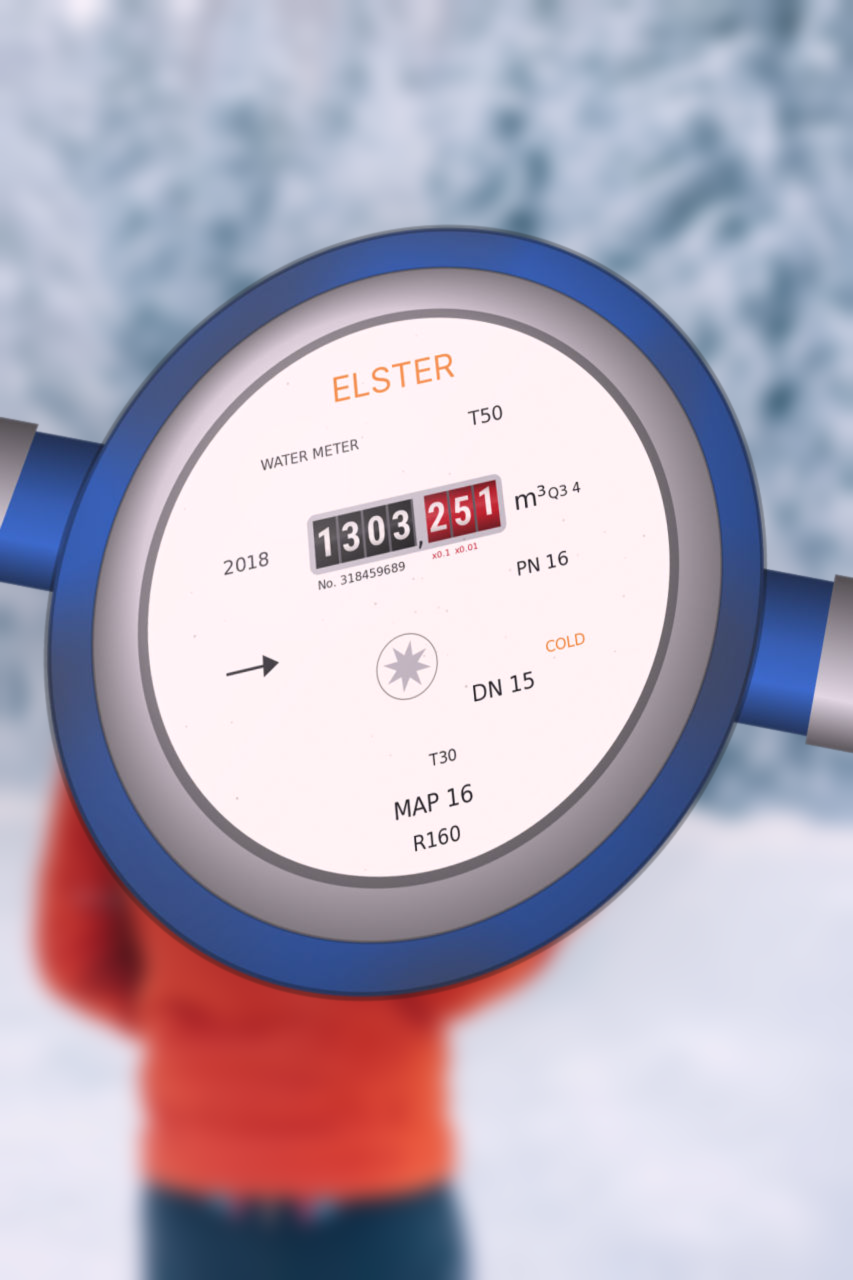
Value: 1303.251 m³
